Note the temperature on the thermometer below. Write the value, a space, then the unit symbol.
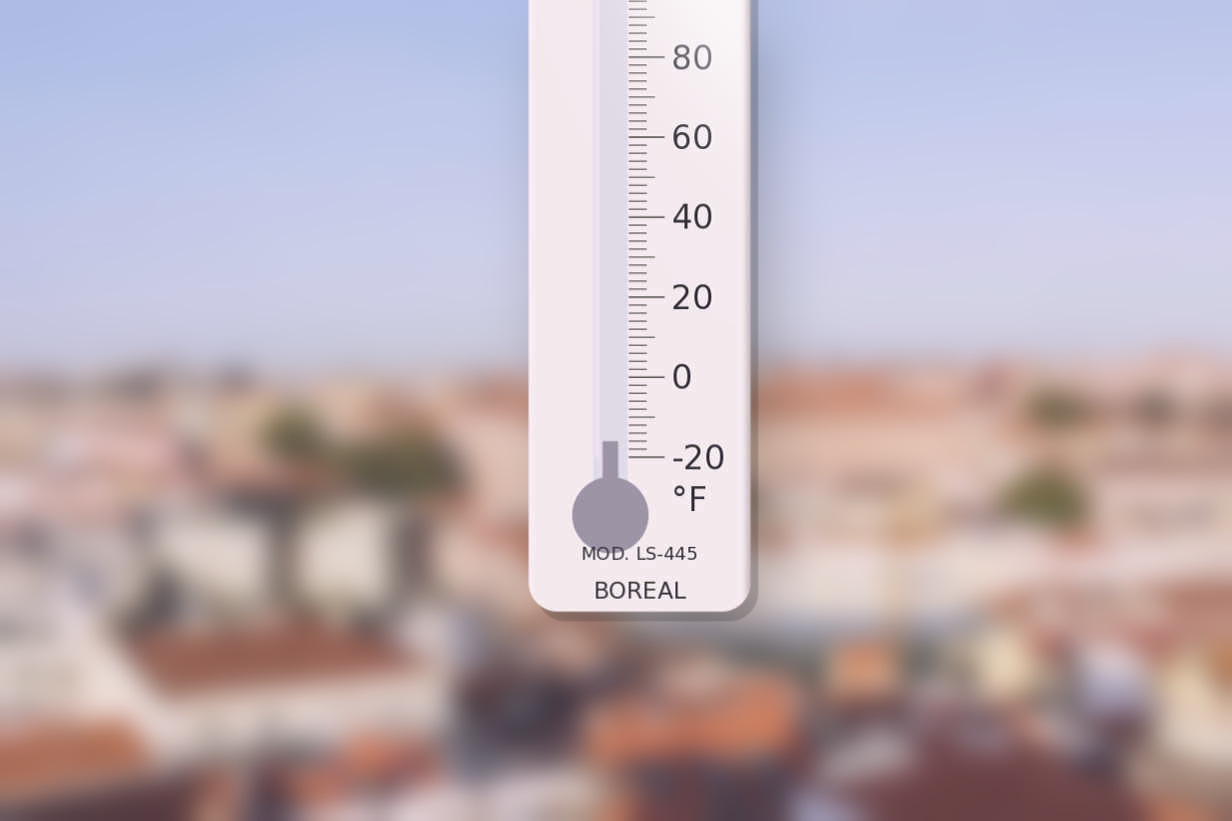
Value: -16 °F
